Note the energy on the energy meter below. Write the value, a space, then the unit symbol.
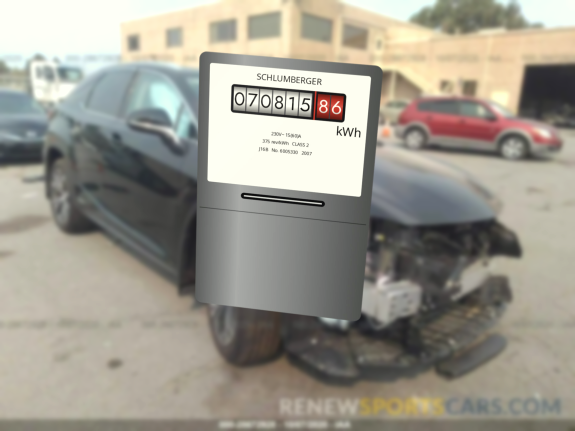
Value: 70815.86 kWh
